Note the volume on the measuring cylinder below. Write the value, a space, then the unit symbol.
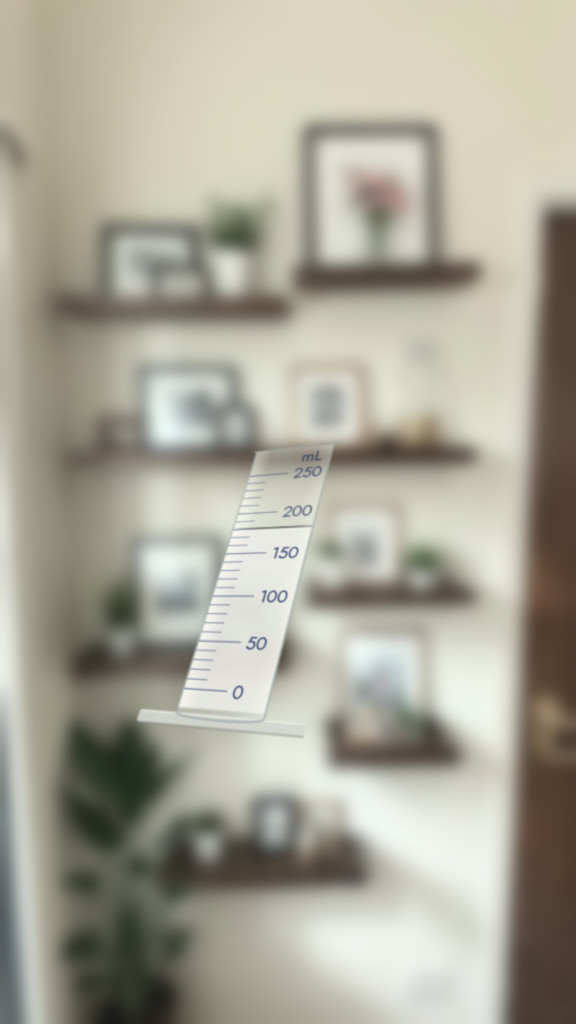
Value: 180 mL
